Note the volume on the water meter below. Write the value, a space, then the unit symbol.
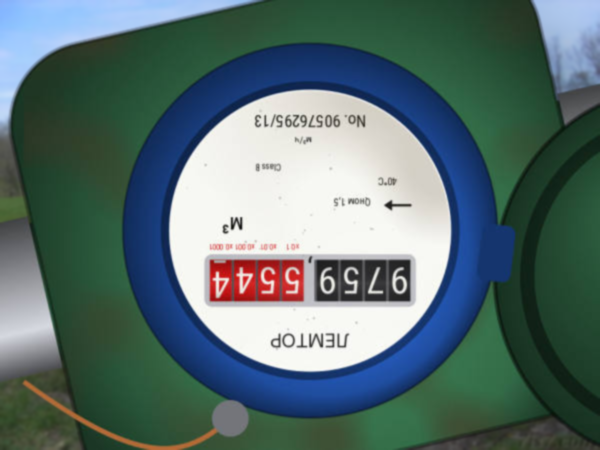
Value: 9759.5544 m³
